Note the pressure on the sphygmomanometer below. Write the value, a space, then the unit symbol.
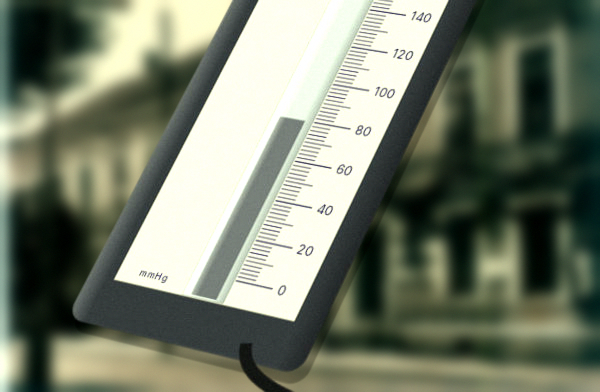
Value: 80 mmHg
